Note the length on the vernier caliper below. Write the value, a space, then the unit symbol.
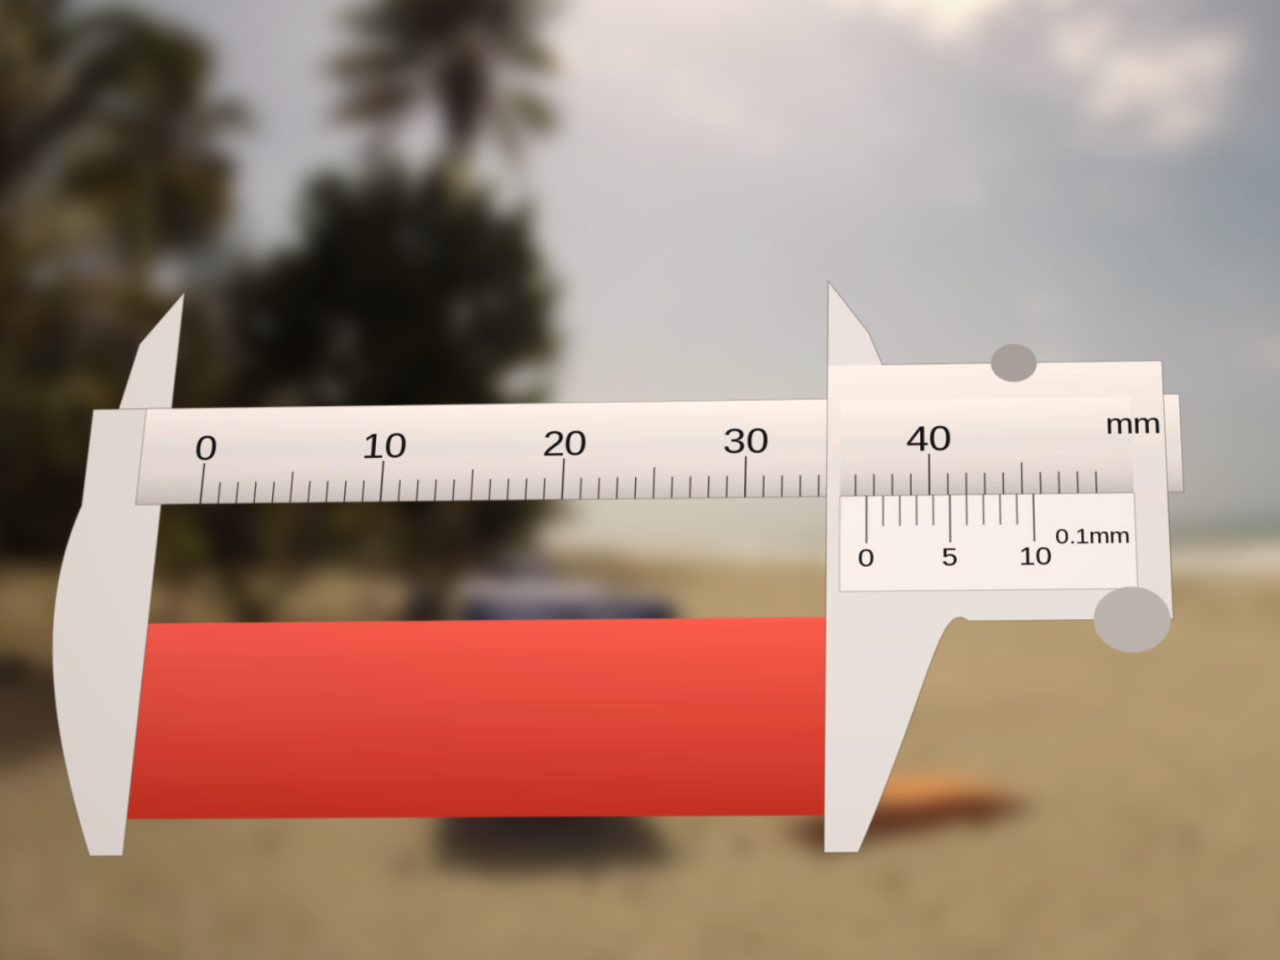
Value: 36.6 mm
